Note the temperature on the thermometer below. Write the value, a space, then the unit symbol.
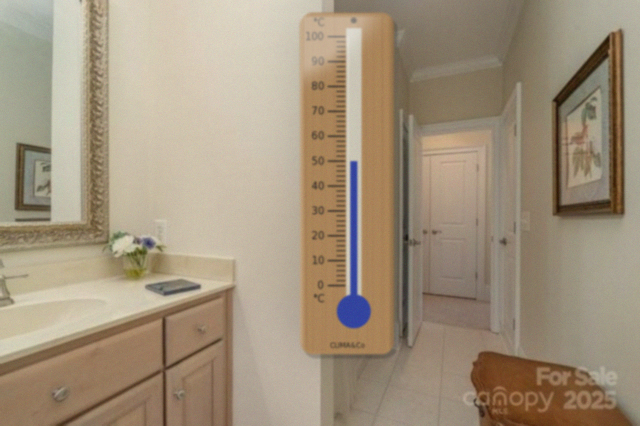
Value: 50 °C
